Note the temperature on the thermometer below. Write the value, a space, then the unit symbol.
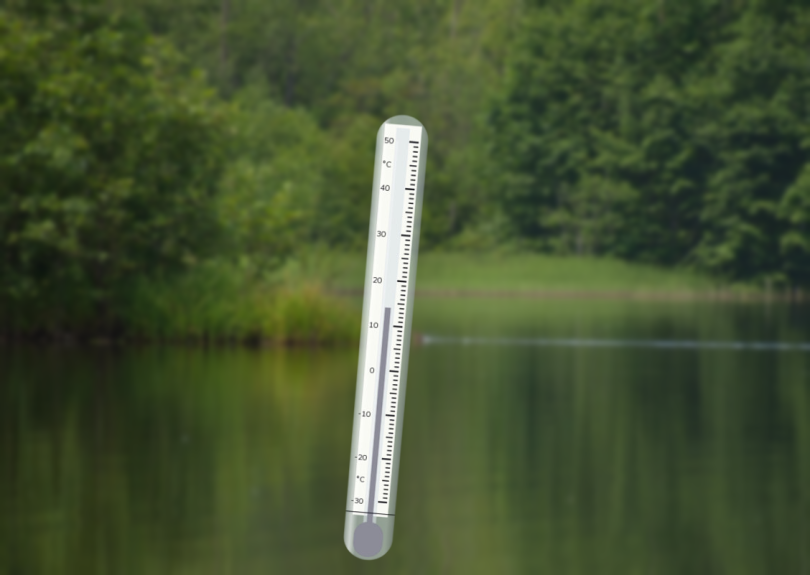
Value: 14 °C
